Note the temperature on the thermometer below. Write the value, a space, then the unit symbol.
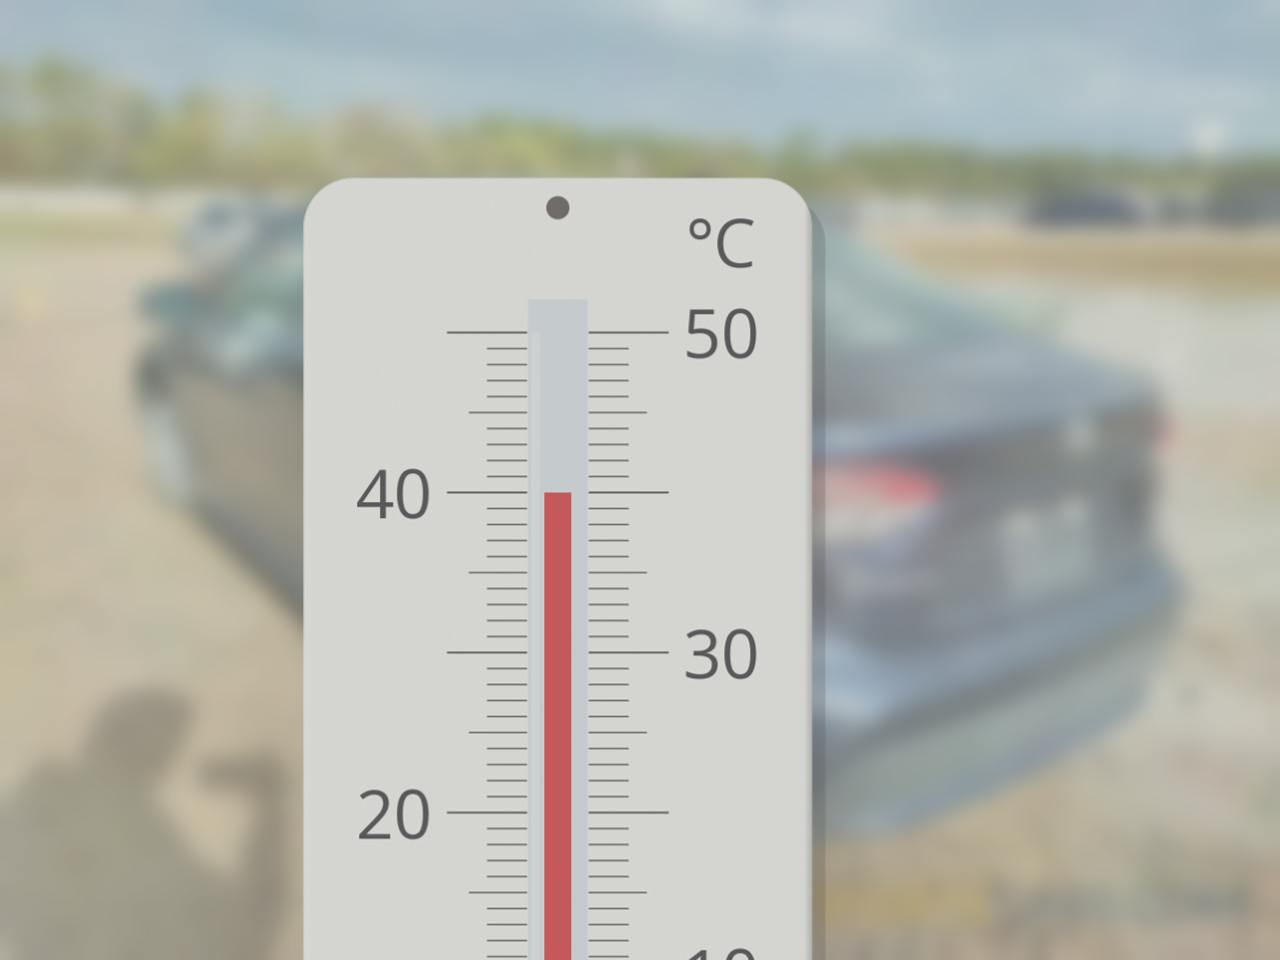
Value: 40 °C
